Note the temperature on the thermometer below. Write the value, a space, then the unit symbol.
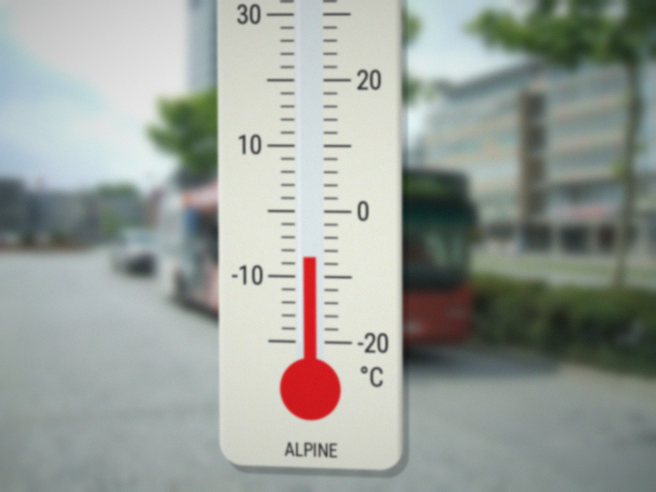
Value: -7 °C
